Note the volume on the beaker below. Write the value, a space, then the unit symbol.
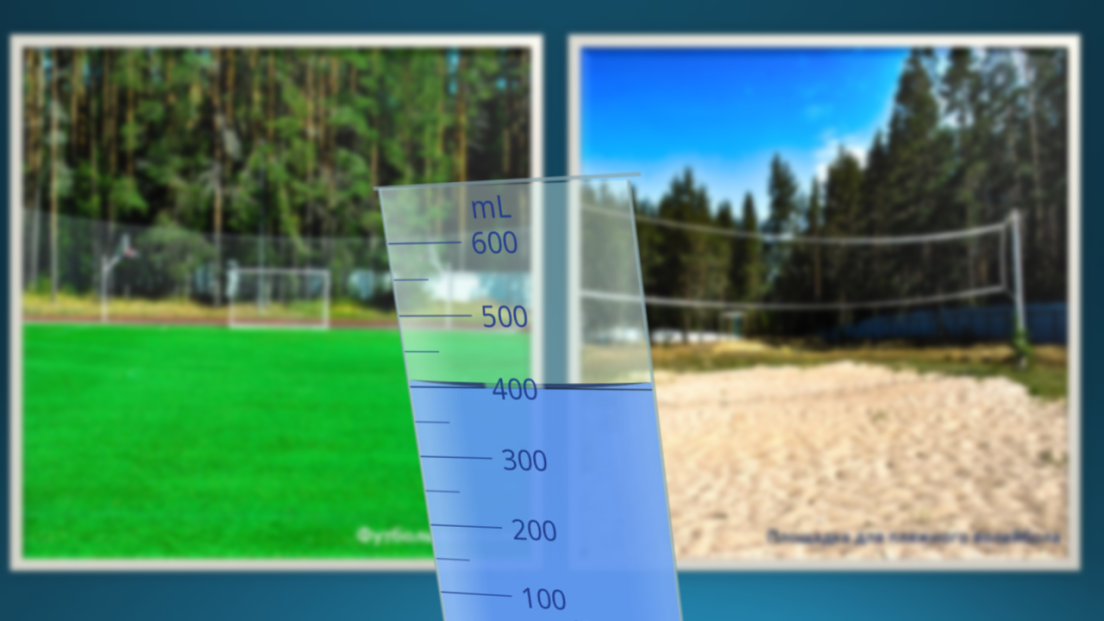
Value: 400 mL
